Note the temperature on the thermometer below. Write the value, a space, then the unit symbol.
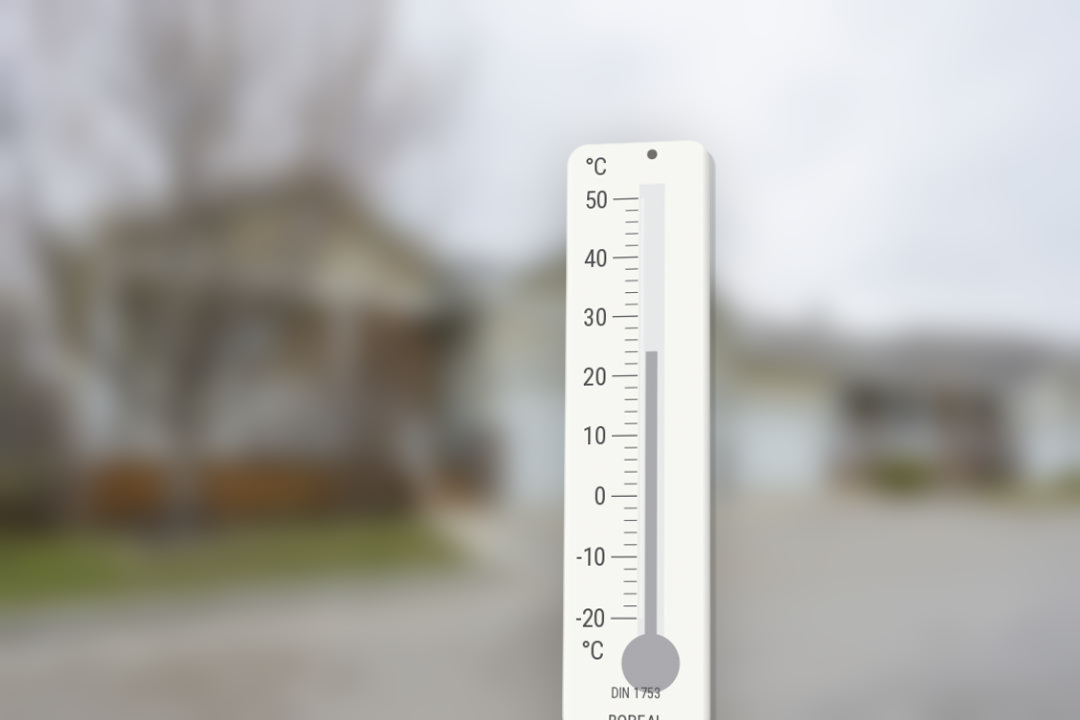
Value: 24 °C
